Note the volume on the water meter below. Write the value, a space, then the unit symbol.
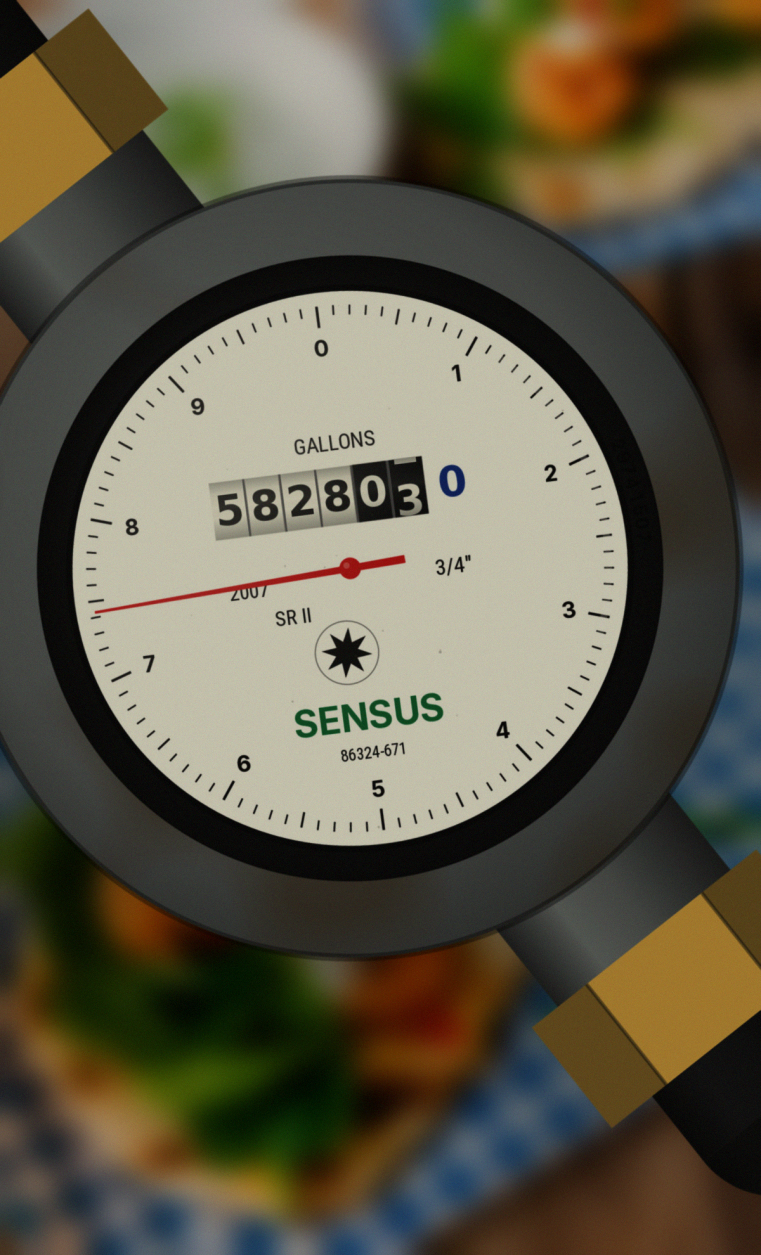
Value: 5828027.4 gal
